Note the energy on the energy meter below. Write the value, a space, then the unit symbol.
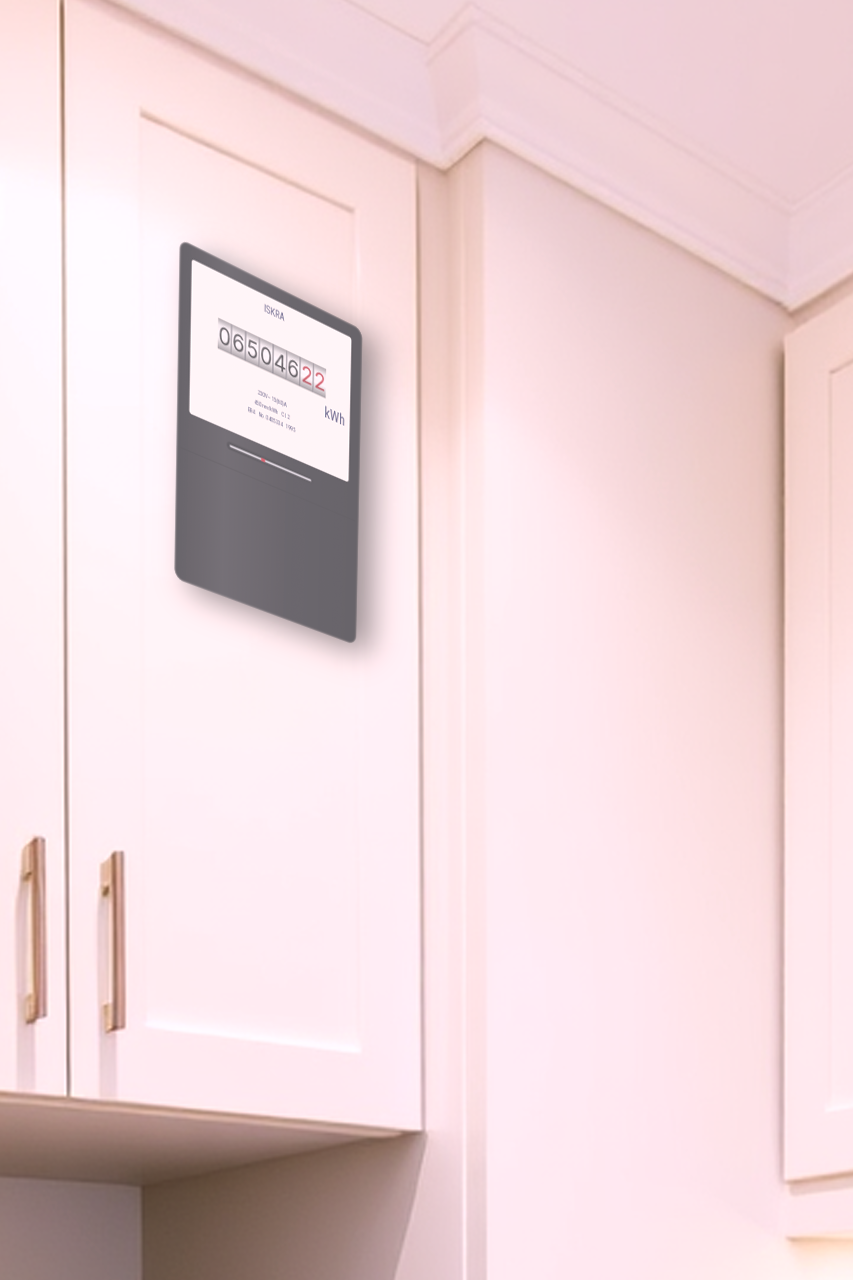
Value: 65046.22 kWh
